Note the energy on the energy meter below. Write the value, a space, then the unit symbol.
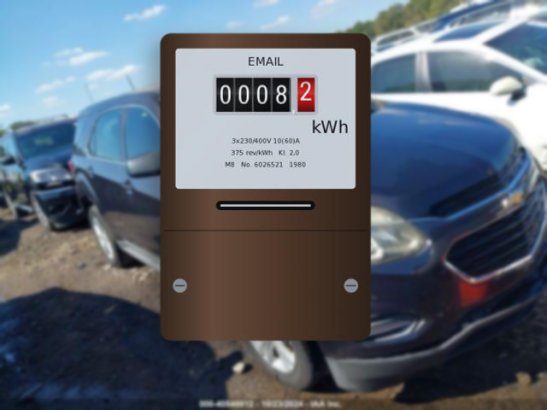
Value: 8.2 kWh
